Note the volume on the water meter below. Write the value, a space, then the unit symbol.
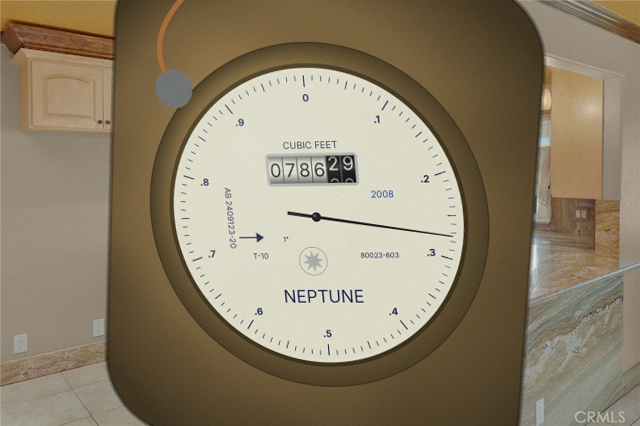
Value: 78629.27 ft³
